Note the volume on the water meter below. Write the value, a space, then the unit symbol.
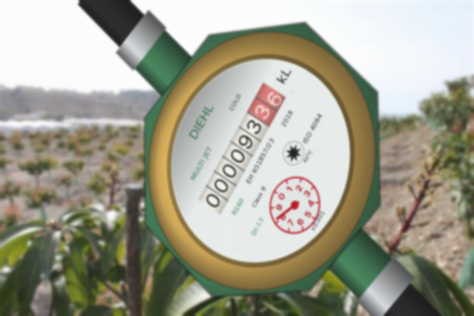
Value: 93.358 kL
